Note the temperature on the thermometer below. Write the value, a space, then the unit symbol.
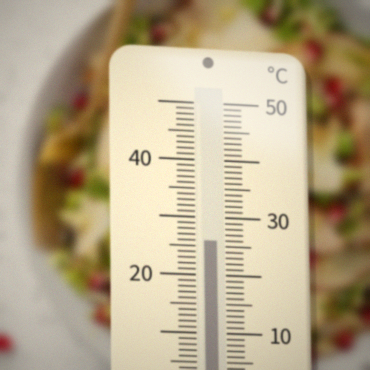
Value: 26 °C
